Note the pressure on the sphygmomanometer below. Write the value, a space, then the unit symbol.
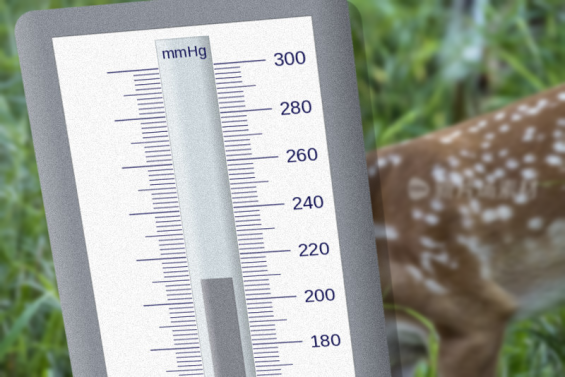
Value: 210 mmHg
